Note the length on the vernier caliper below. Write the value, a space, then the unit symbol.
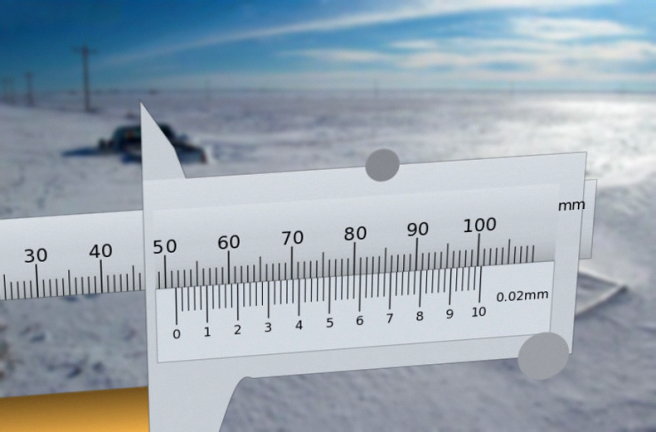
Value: 51.6 mm
